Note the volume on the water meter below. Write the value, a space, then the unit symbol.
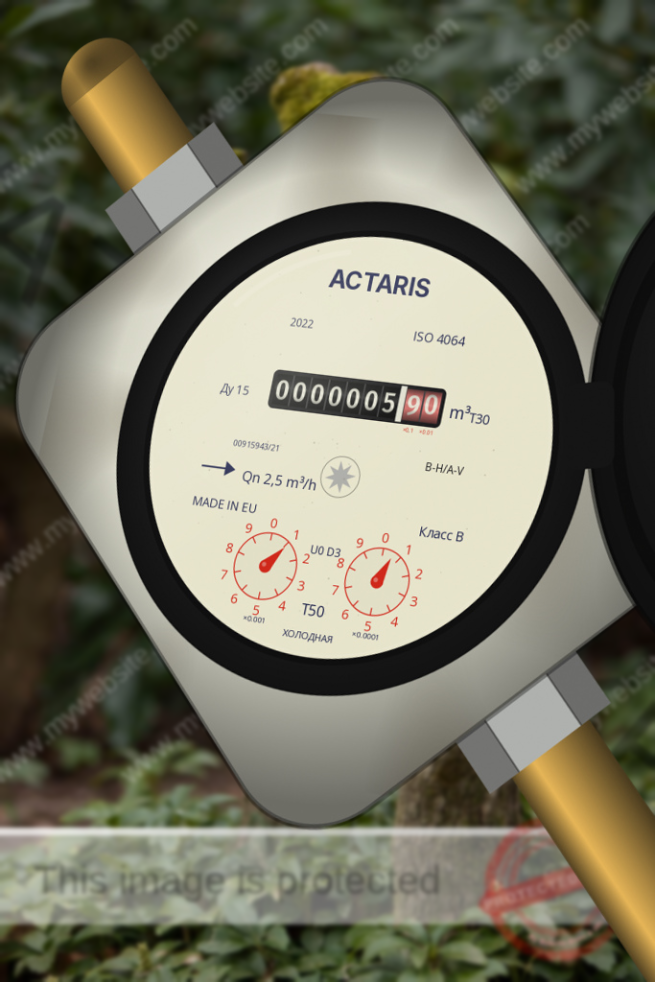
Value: 5.9010 m³
